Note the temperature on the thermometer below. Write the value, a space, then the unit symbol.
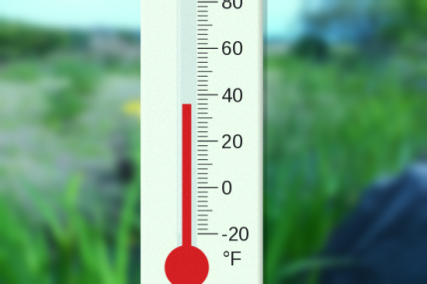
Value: 36 °F
